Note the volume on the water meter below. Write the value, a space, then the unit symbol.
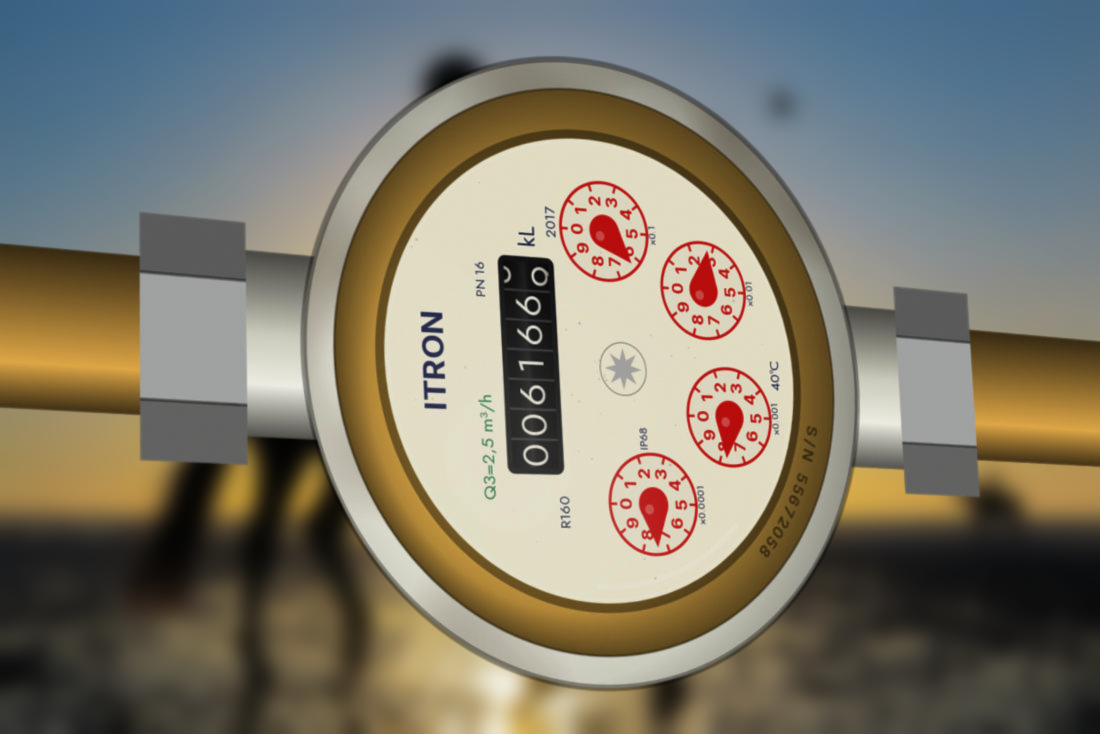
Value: 61668.6277 kL
